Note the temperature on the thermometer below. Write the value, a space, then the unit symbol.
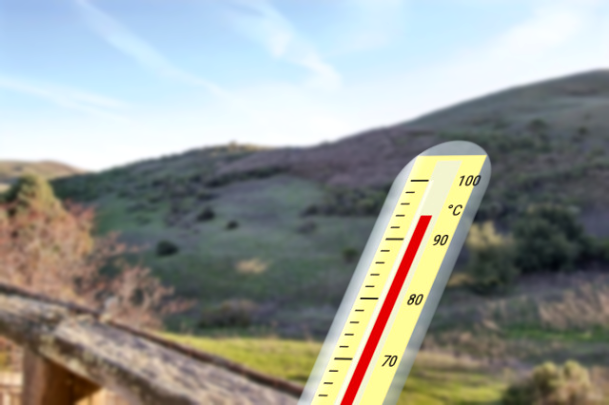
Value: 94 °C
